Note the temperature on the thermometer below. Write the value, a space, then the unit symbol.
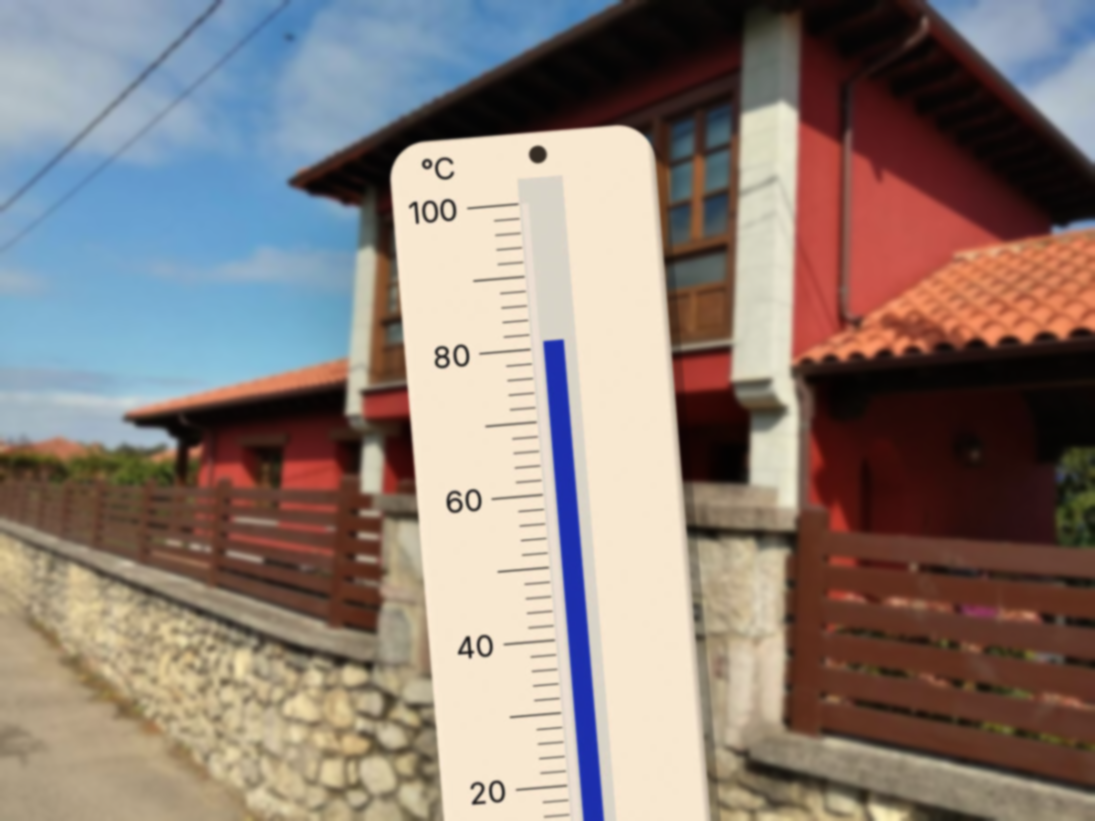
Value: 81 °C
